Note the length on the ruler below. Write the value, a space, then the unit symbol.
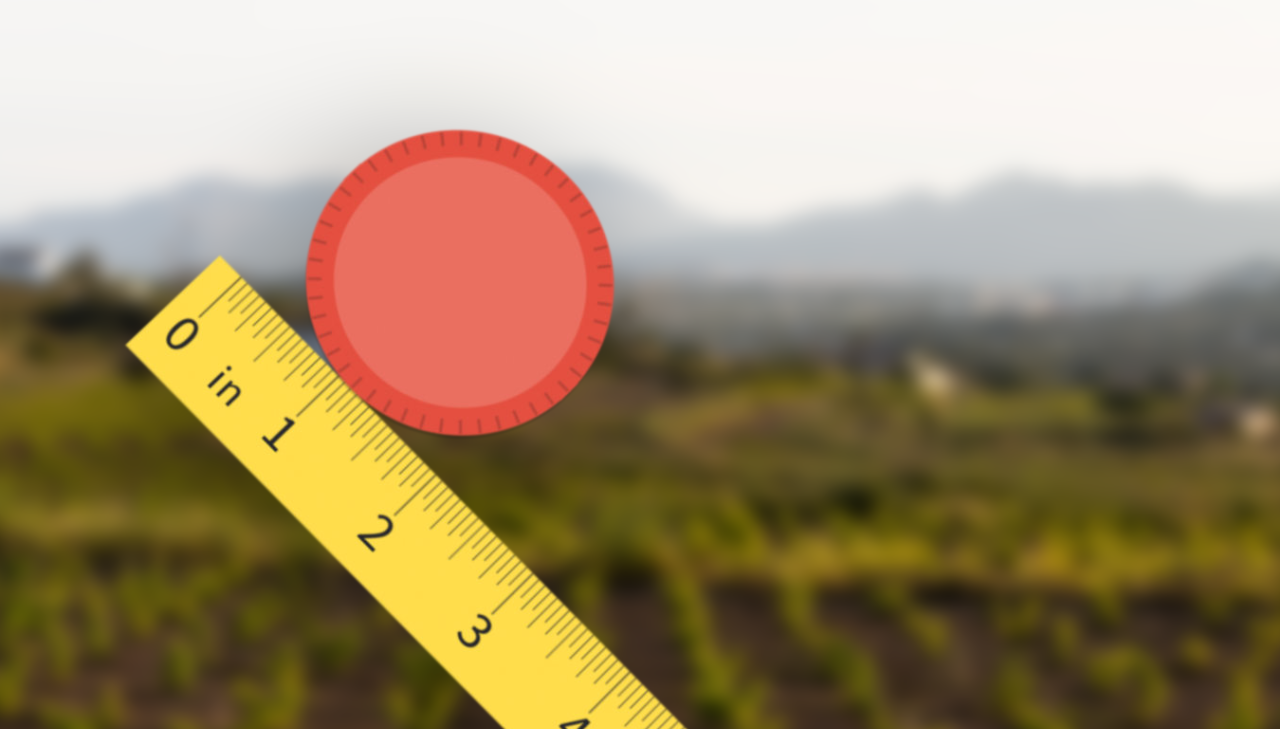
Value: 2.25 in
